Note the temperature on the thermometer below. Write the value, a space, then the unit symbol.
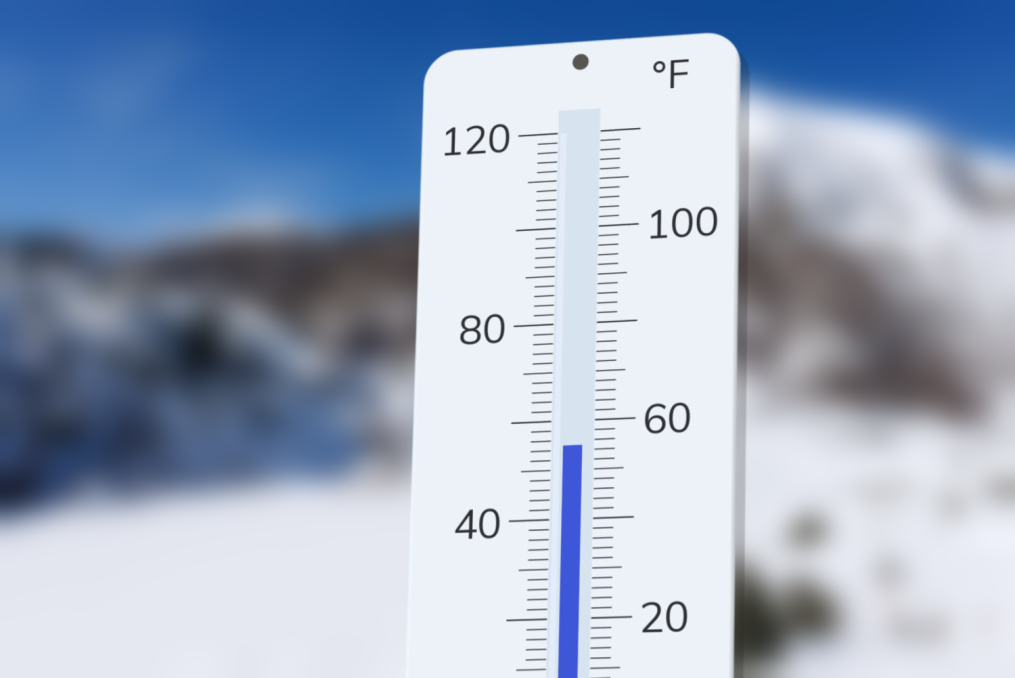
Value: 55 °F
